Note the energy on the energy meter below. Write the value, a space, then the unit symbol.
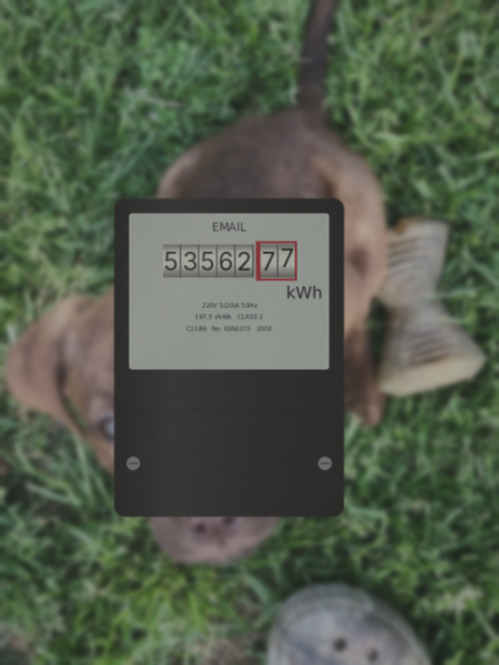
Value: 53562.77 kWh
